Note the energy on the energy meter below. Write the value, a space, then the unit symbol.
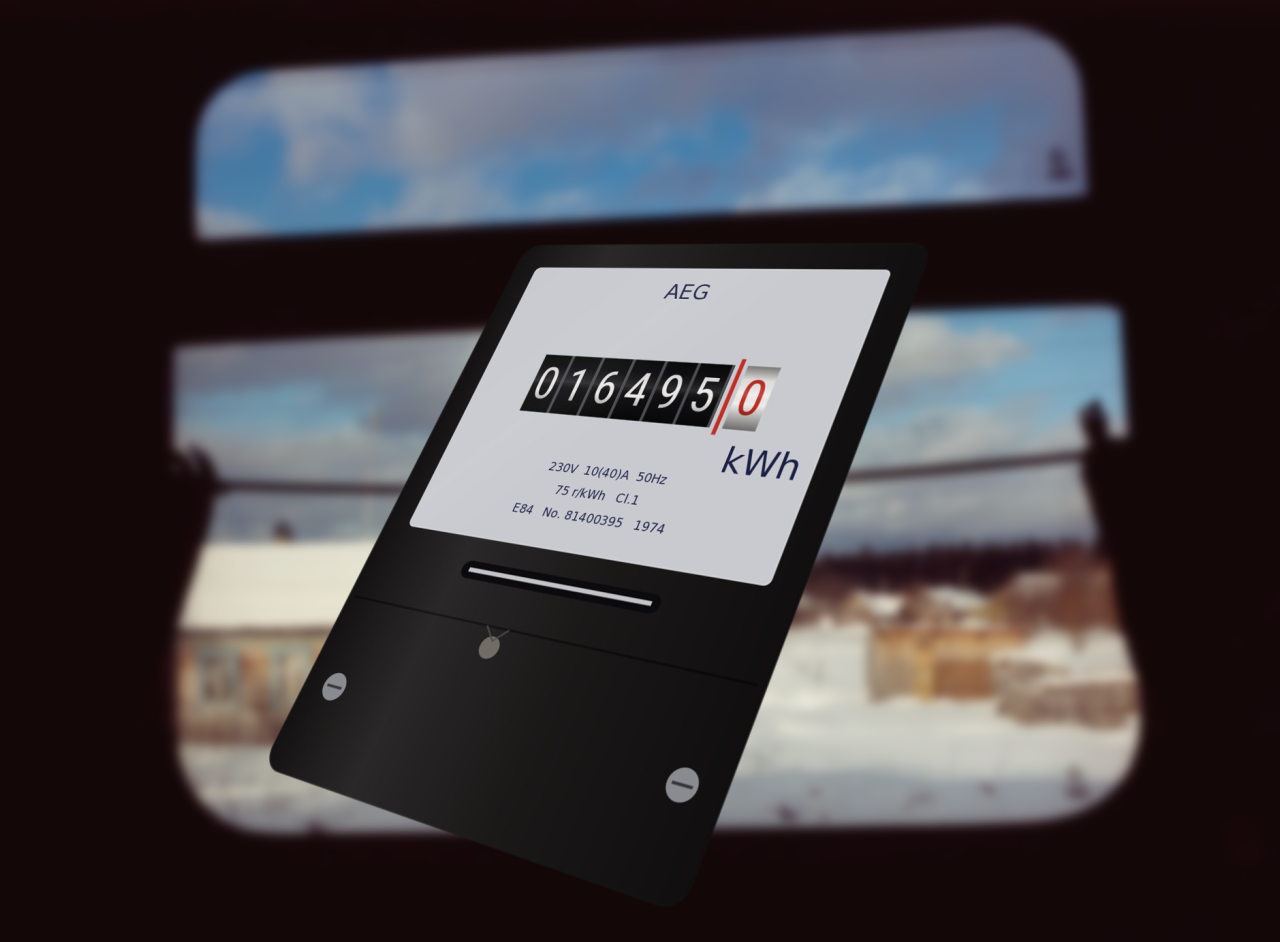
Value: 16495.0 kWh
